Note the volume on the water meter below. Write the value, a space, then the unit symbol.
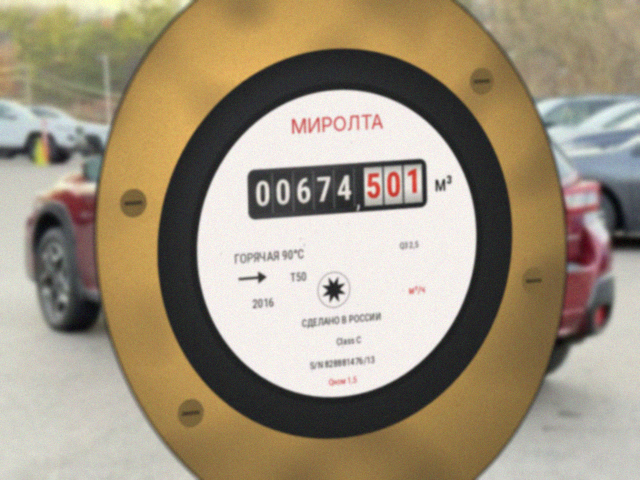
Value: 674.501 m³
